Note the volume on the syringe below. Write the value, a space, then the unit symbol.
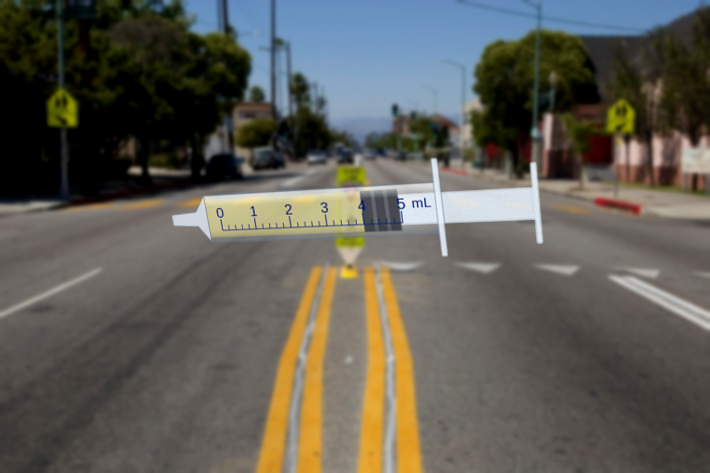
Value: 4 mL
